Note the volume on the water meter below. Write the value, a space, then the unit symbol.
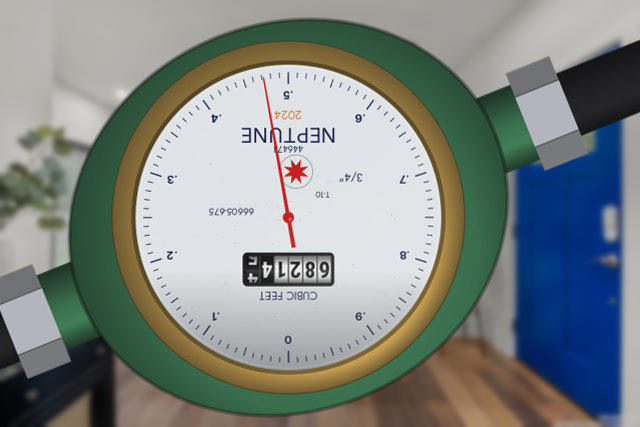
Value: 682144.47 ft³
